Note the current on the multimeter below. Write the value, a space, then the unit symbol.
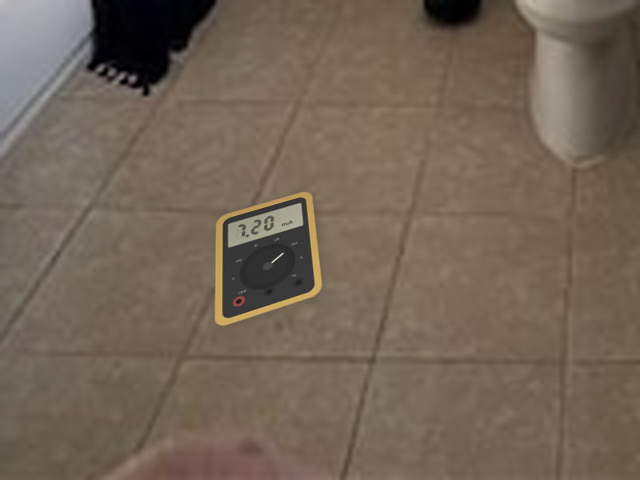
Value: 7.20 mA
